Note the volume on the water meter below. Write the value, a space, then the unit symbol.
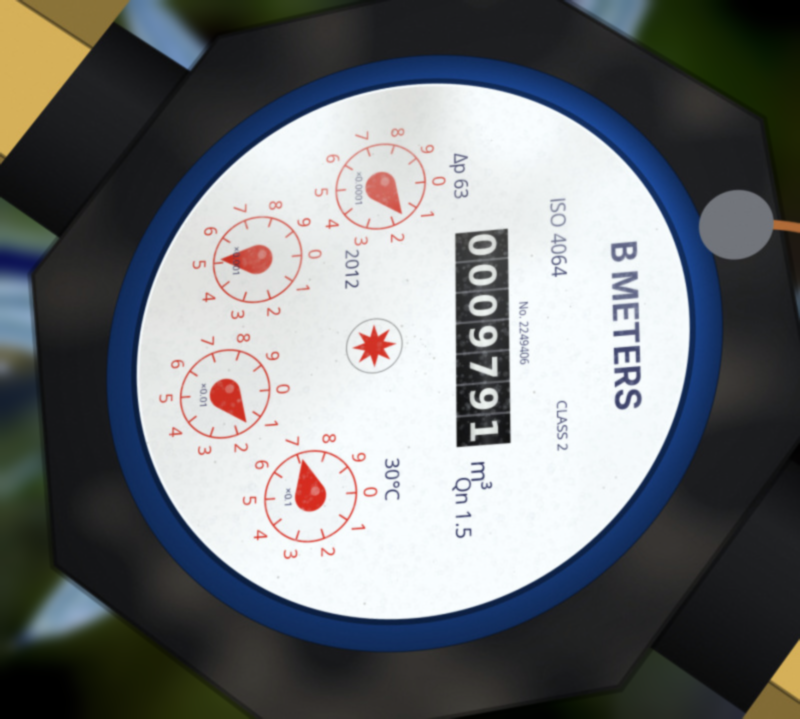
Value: 9791.7151 m³
